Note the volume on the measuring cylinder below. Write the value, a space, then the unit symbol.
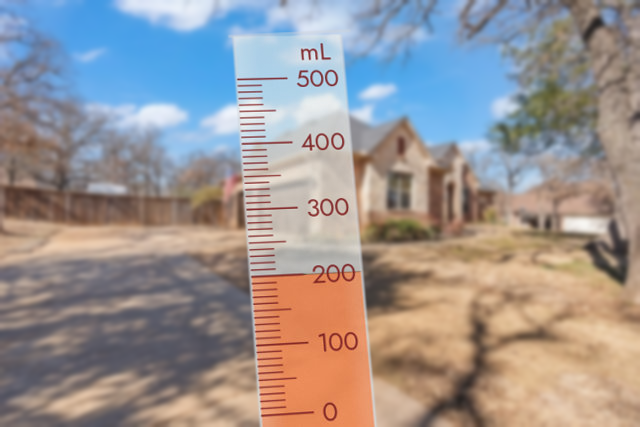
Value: 200 mL
